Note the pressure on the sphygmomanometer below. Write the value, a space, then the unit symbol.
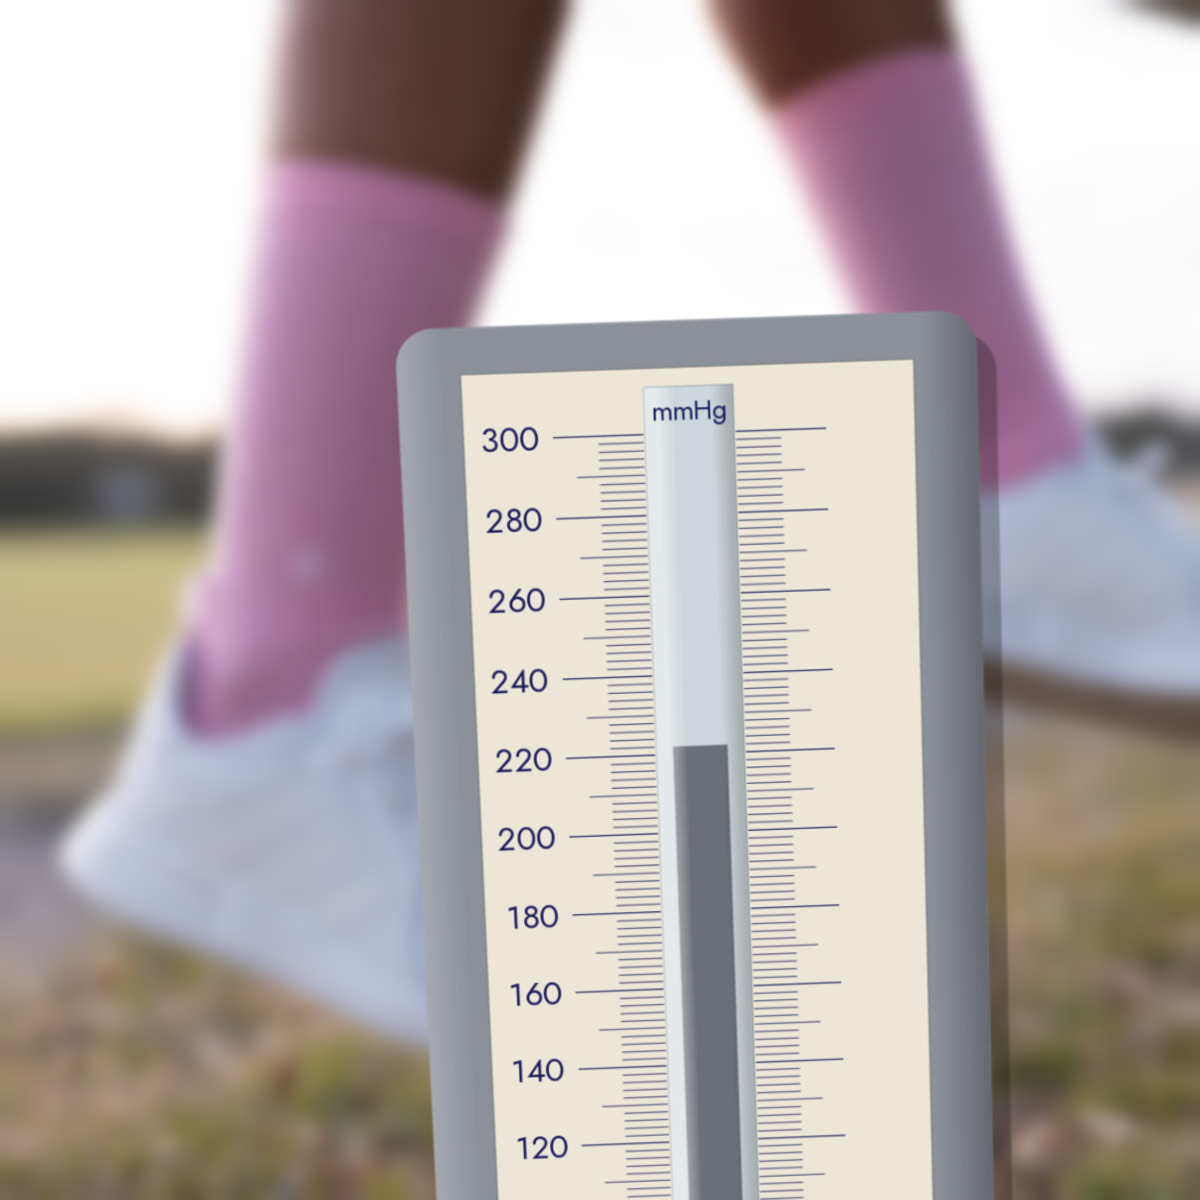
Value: 222 mmHg
